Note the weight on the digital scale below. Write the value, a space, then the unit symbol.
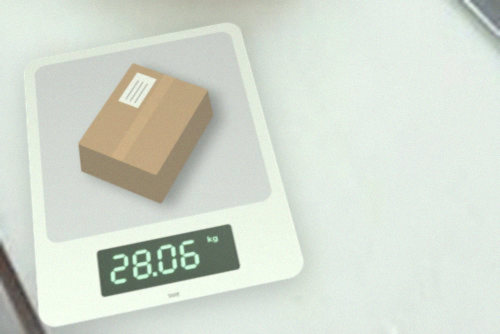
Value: 28.06 kg
